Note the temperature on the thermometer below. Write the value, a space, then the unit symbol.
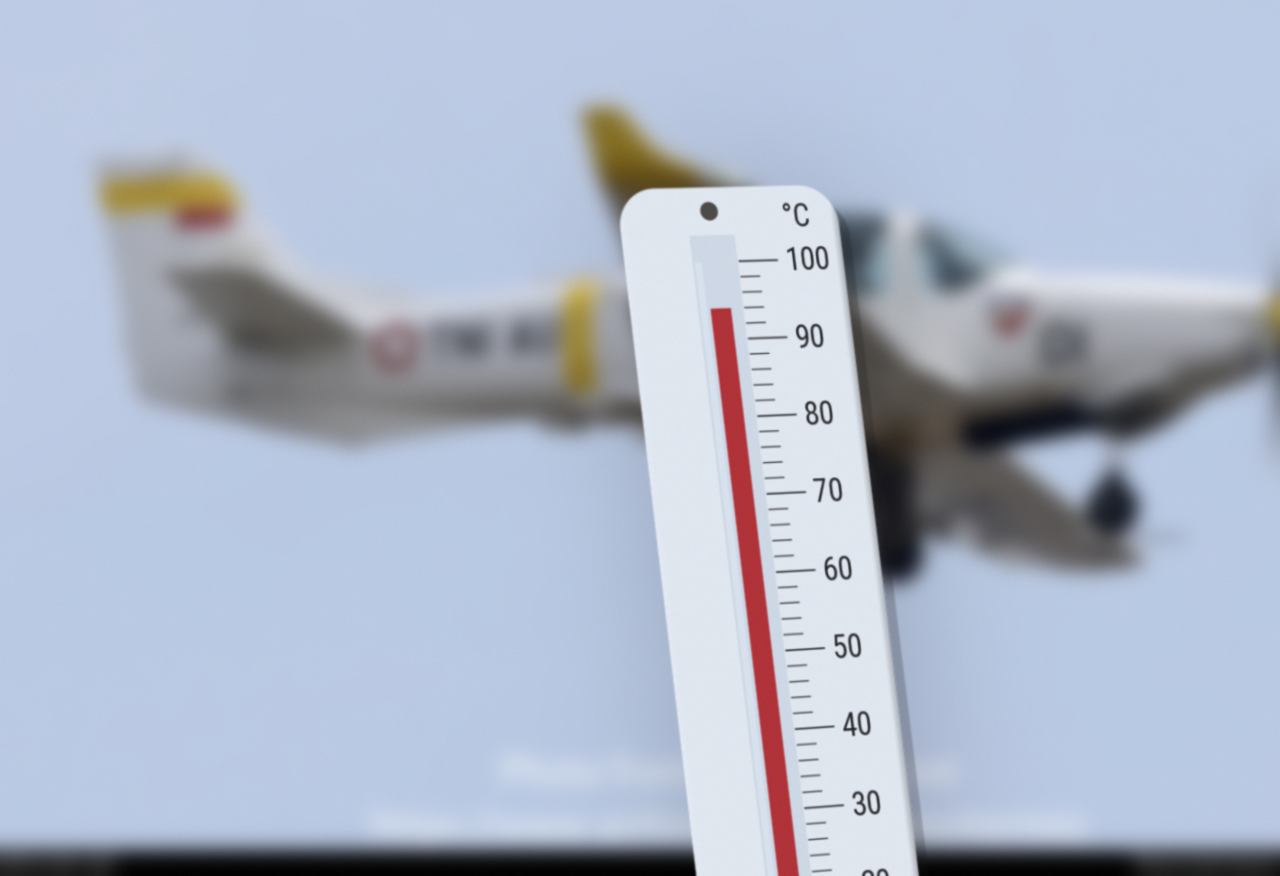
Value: 94 °C
